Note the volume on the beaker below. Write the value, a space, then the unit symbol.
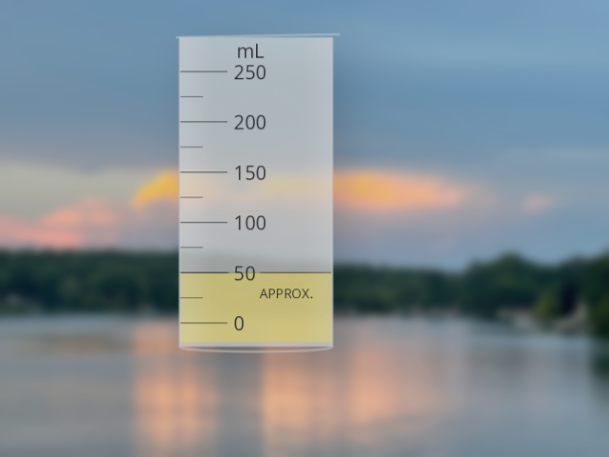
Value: 50 mL
